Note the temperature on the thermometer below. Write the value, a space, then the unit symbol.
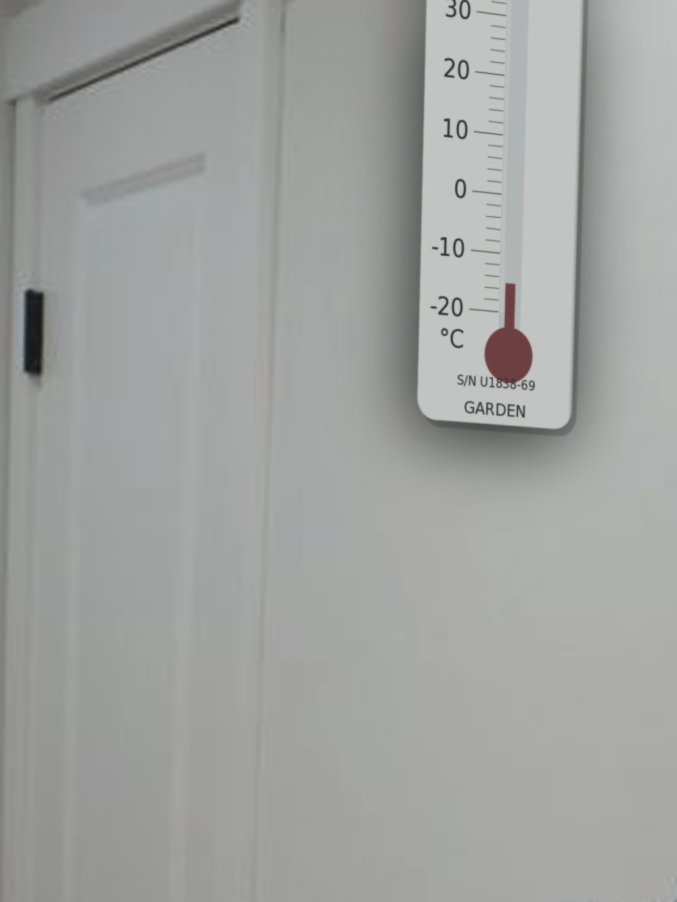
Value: -15 °C
